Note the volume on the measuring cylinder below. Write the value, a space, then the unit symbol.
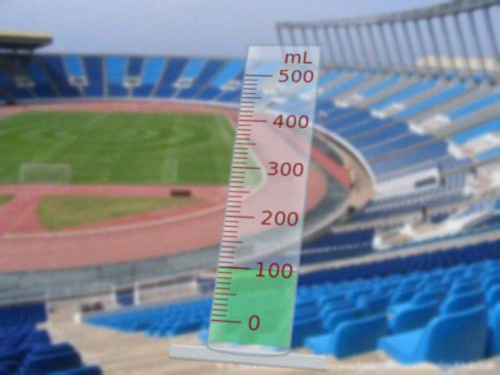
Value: 100 mL
